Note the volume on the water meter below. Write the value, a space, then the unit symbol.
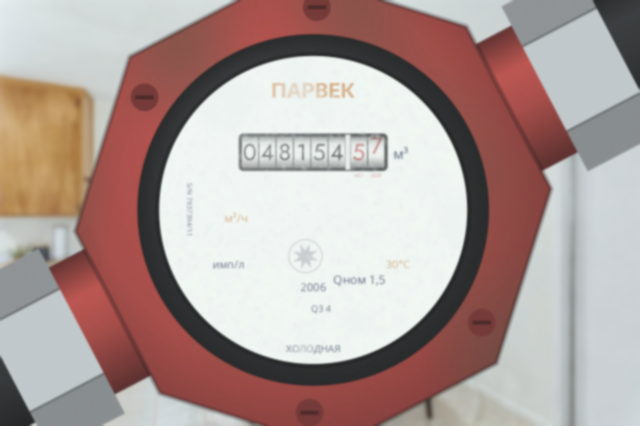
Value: 48154.57 m³
